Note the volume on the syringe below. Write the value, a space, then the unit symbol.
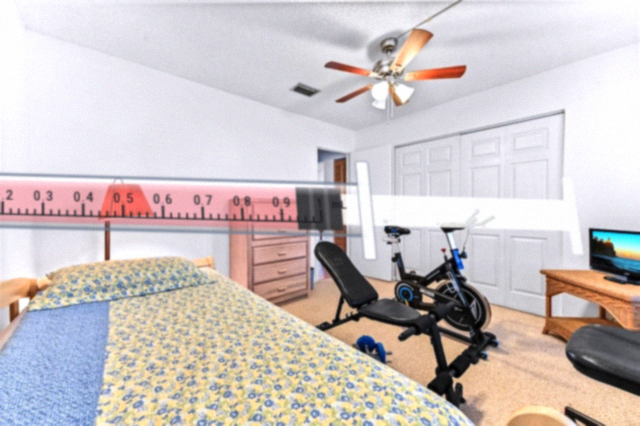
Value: 0.94 mL
